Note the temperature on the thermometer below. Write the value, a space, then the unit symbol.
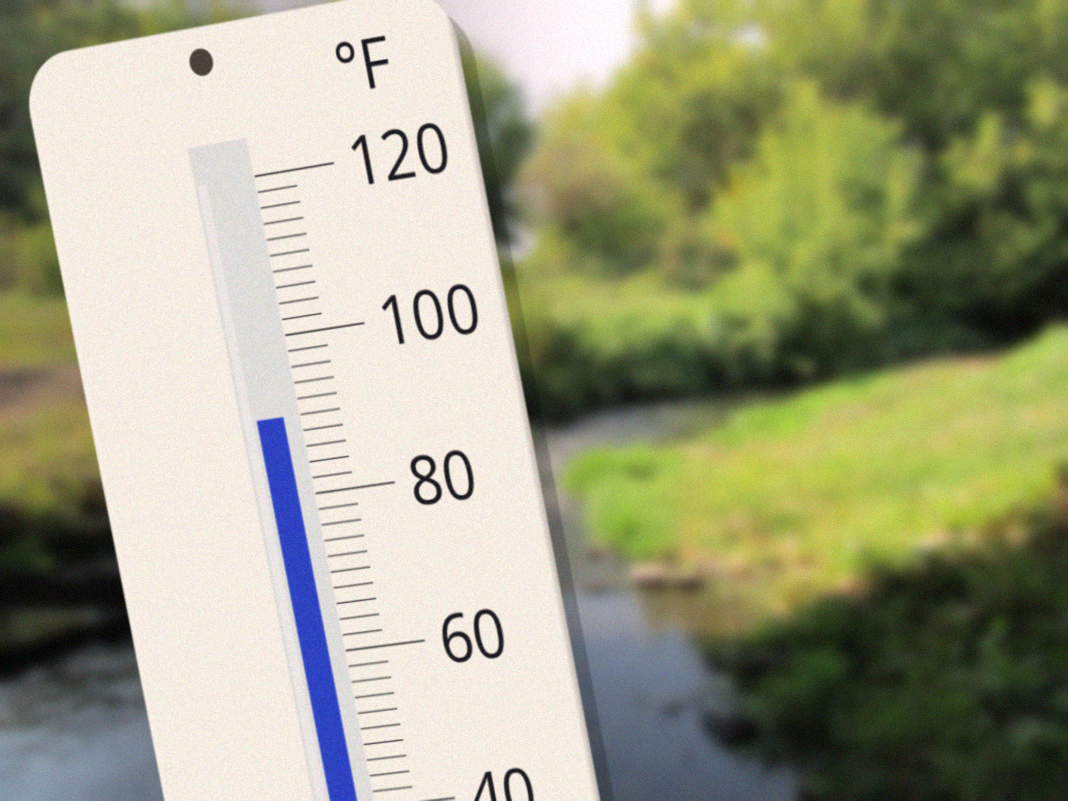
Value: 90 °F
